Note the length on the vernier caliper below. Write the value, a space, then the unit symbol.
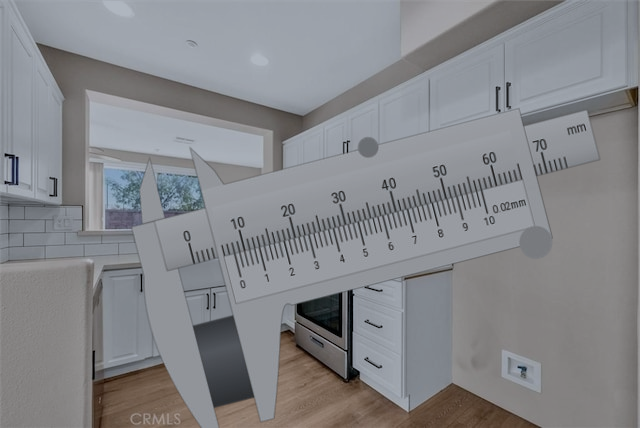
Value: 8.0 mm
